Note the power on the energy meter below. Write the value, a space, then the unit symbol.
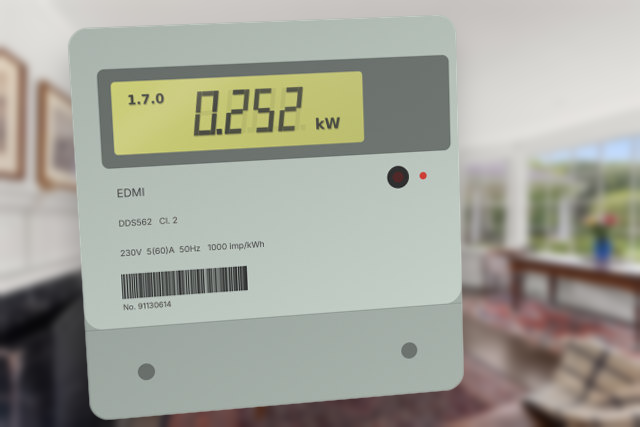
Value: 0.252 kW
